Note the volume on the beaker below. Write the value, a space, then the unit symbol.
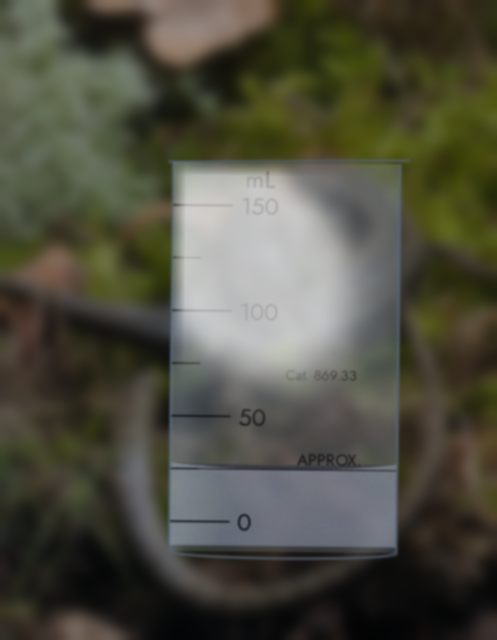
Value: 25 mL
